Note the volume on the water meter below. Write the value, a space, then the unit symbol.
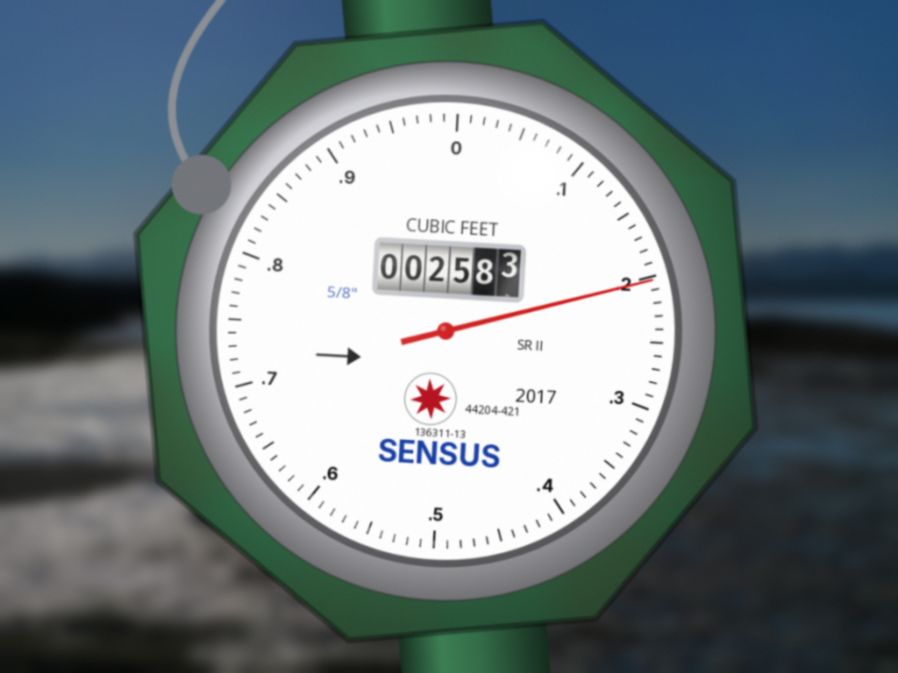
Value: 2583.20 ft³
